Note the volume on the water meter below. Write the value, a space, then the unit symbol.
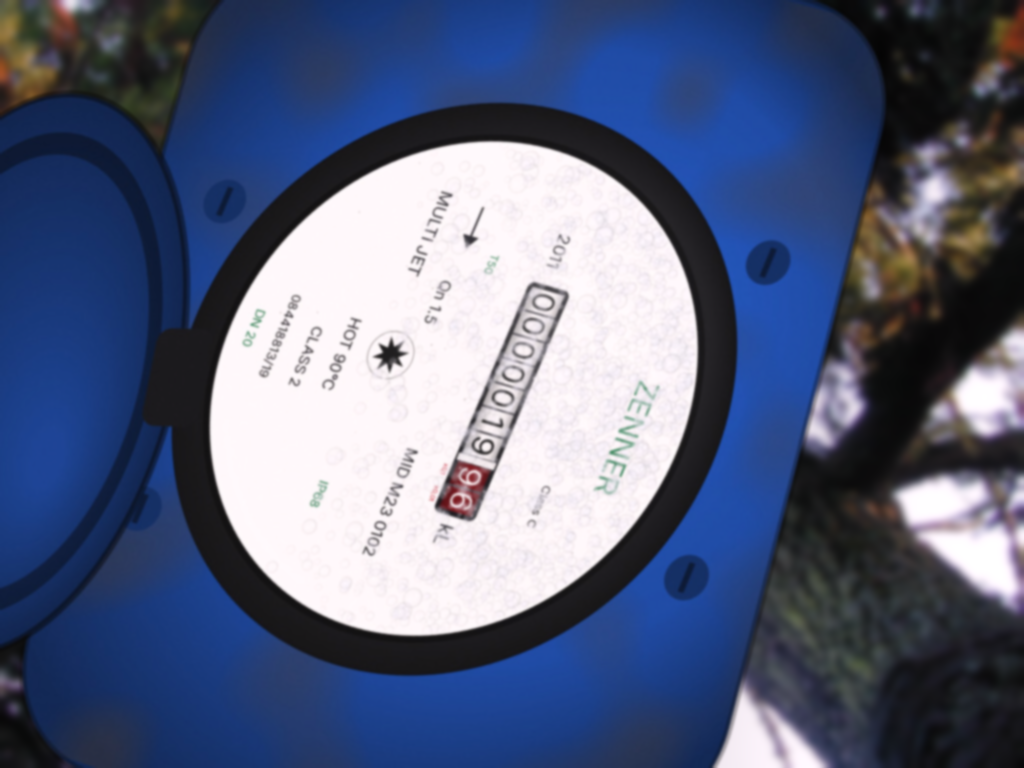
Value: 19.96 kL
